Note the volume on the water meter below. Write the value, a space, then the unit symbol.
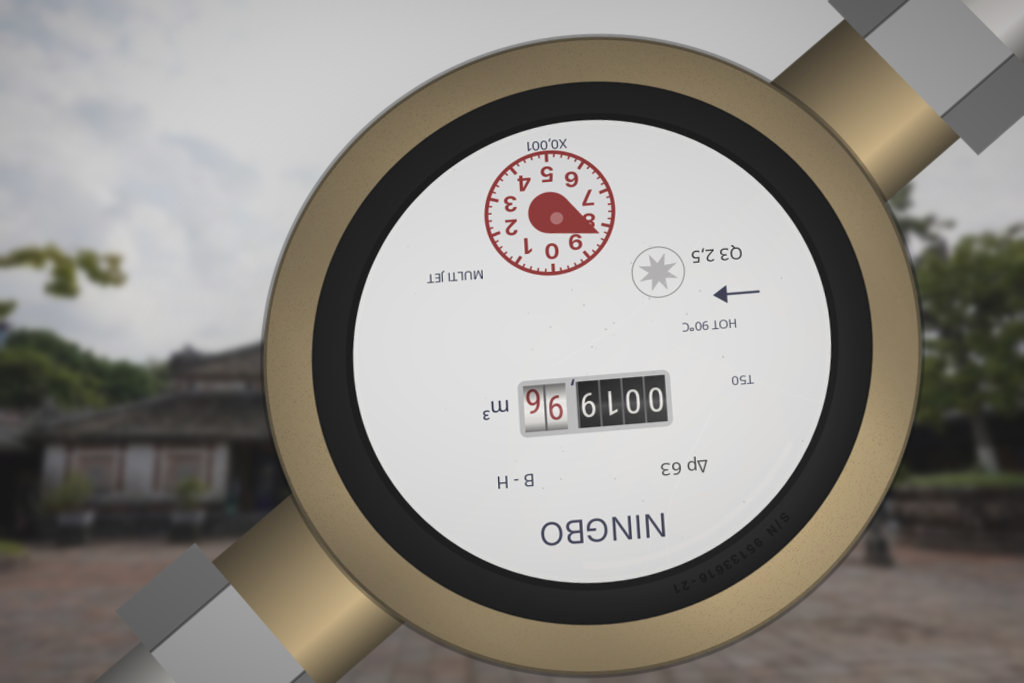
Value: 19.958 m³
